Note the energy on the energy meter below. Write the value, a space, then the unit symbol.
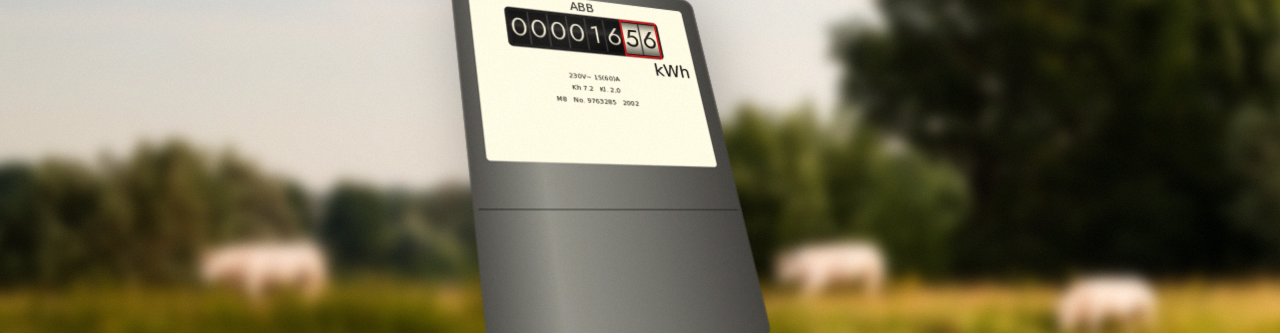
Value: 16.56 kWh
